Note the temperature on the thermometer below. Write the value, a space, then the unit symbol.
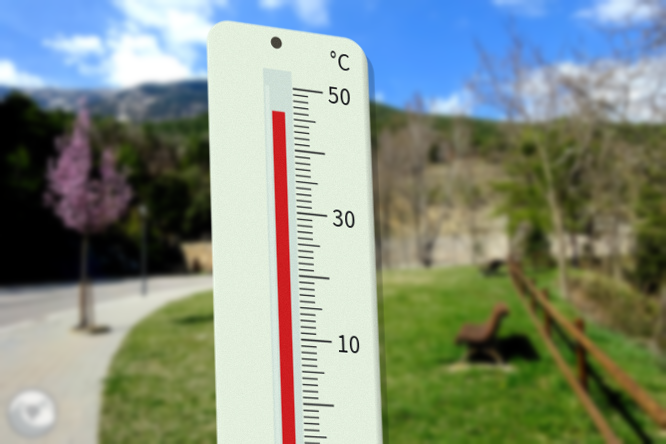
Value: 46 °C
